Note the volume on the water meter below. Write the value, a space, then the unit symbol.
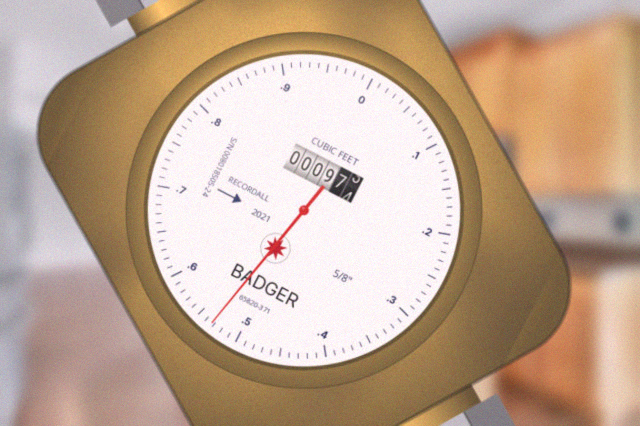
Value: 973.53 ft³
